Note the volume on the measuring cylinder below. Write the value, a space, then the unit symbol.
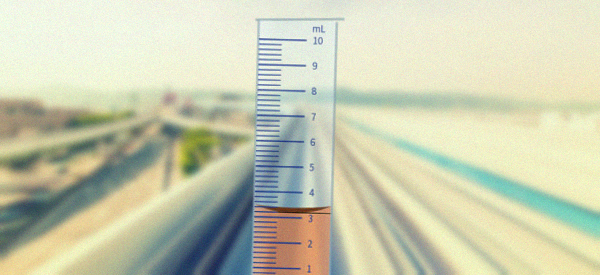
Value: 3.2 mL
